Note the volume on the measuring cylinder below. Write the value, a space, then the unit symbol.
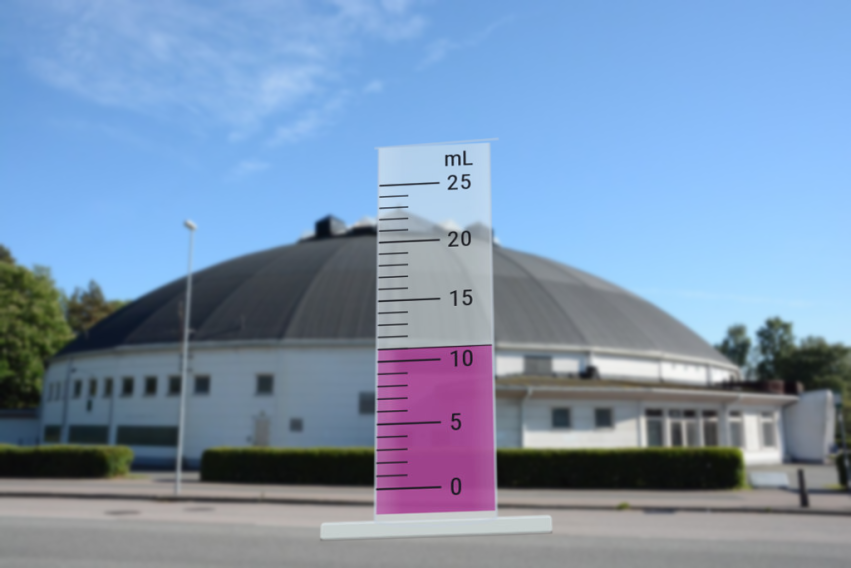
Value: 11 mL
